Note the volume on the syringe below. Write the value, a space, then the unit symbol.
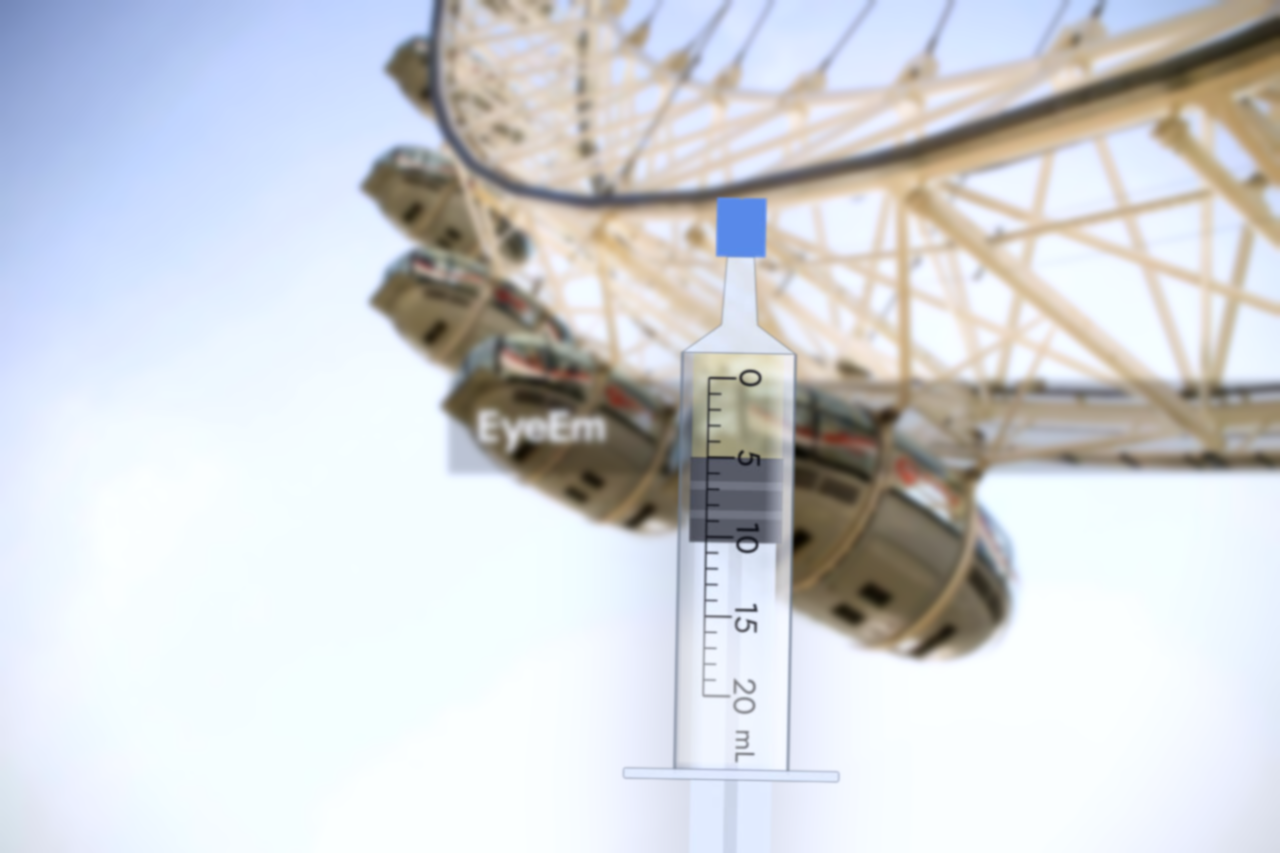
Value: 5 mL
